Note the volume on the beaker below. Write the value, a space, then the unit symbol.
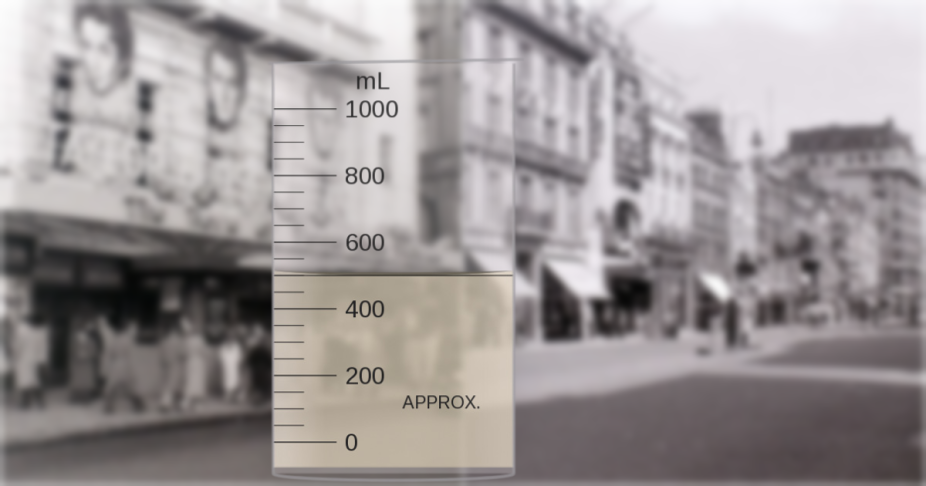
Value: 500 mL
